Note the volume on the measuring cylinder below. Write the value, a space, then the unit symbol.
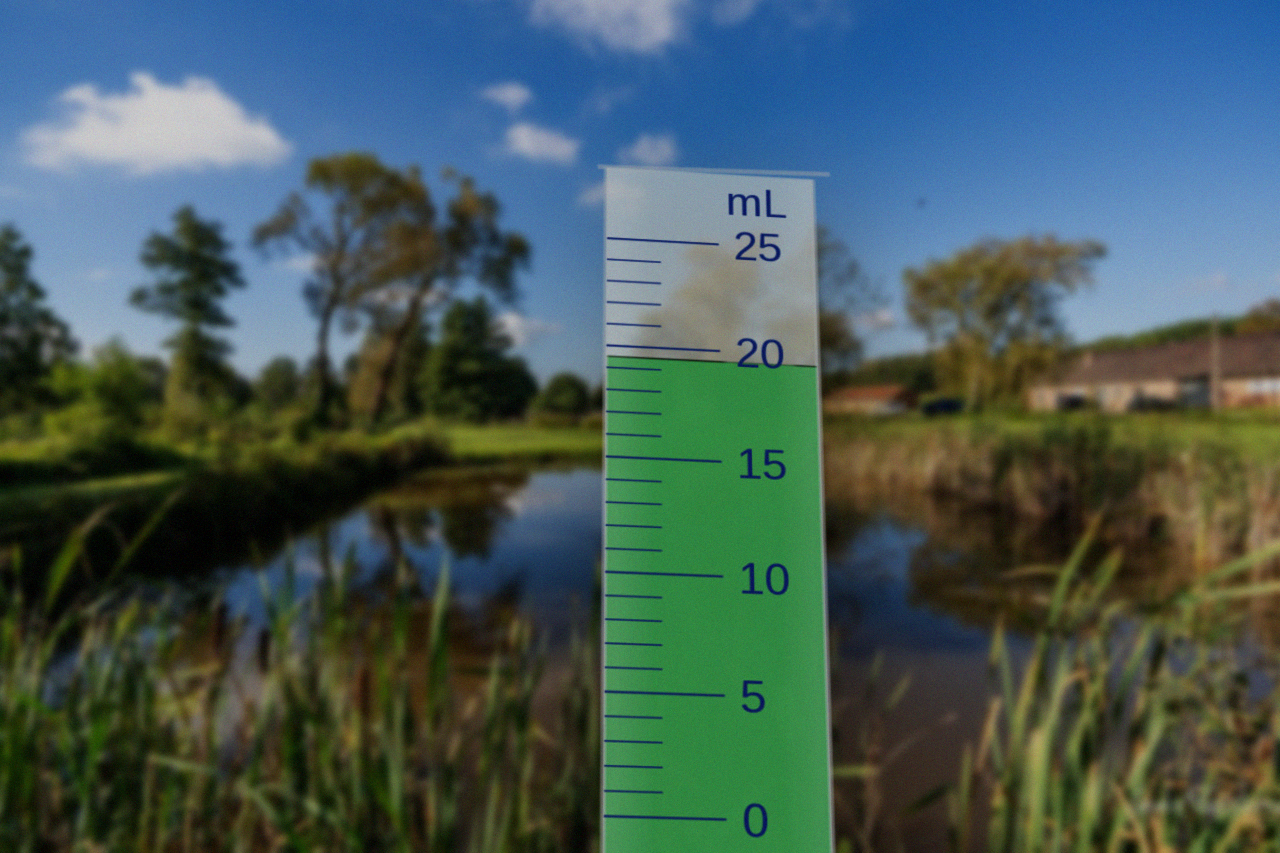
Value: 19.5 mL
